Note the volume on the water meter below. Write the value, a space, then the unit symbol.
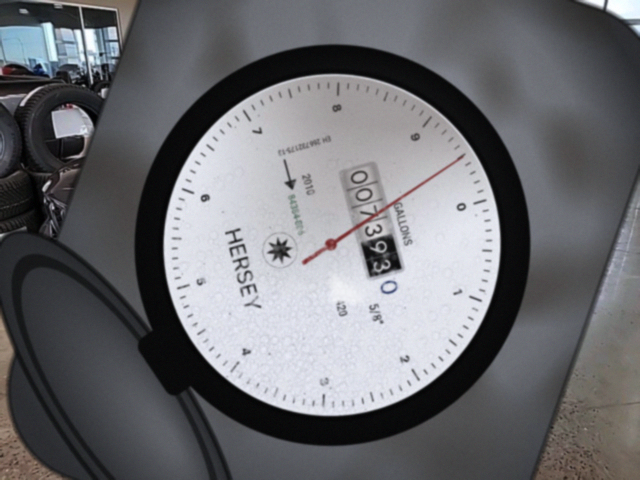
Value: 73929.5 gal
